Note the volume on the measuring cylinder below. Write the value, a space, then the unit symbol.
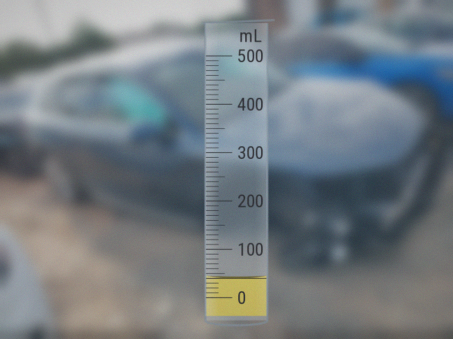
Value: 40 mL
